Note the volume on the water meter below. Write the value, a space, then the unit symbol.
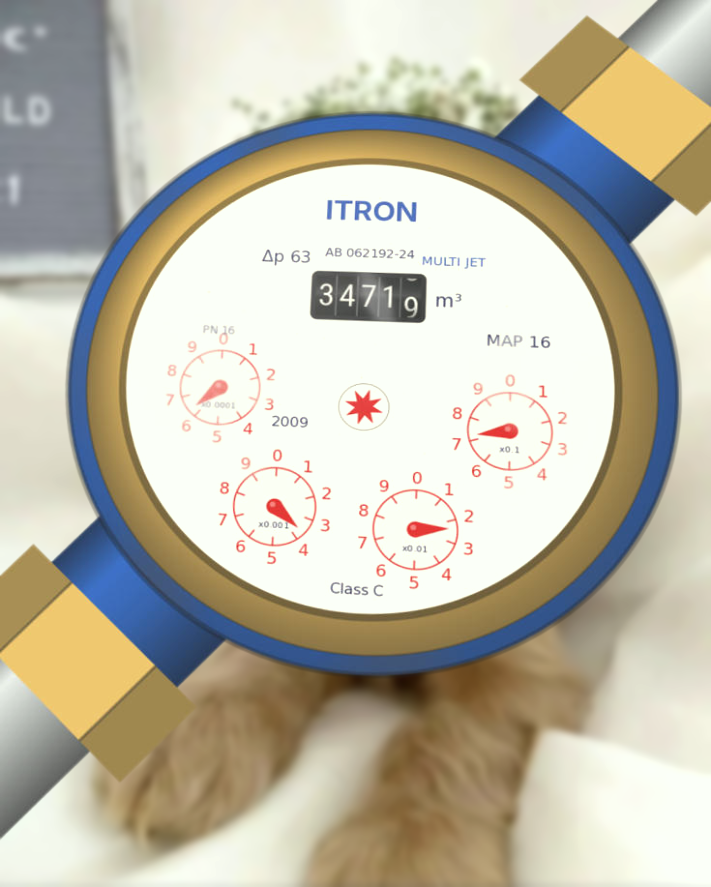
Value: 34718.7236 m³
